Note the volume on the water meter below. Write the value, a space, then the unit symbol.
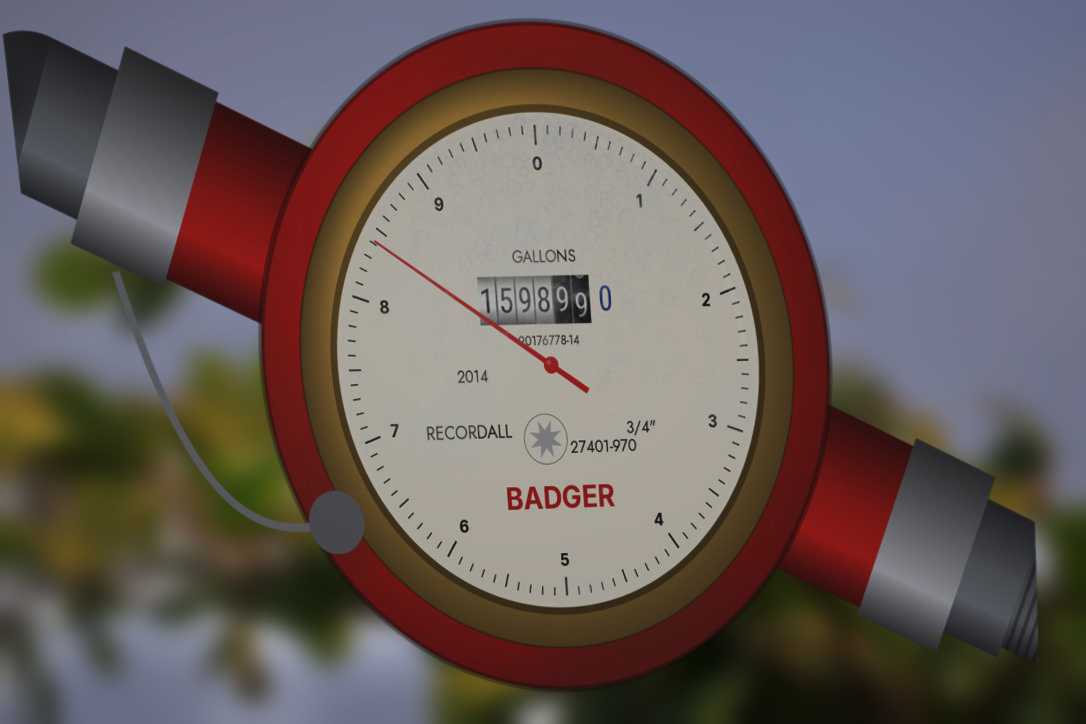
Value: 1598988.4 gal
